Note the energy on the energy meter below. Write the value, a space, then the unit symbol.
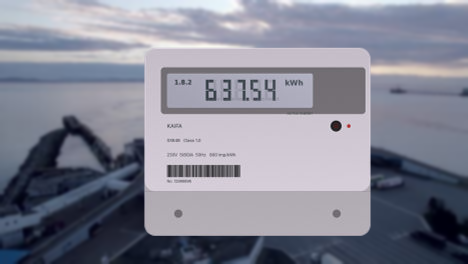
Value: 637.54 kWh
